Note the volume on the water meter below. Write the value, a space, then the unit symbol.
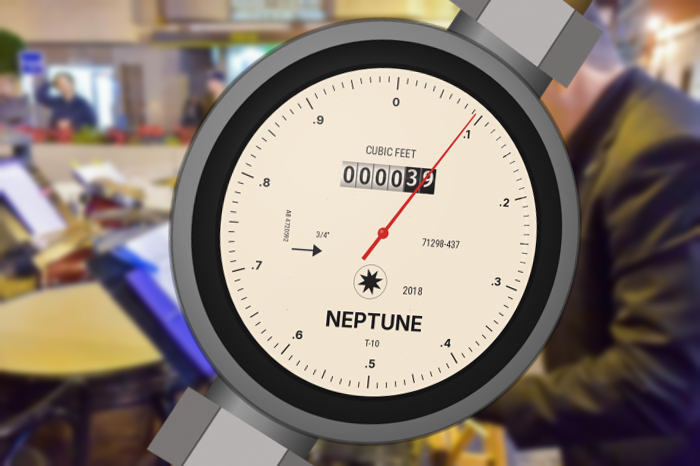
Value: 39.09 ft³
